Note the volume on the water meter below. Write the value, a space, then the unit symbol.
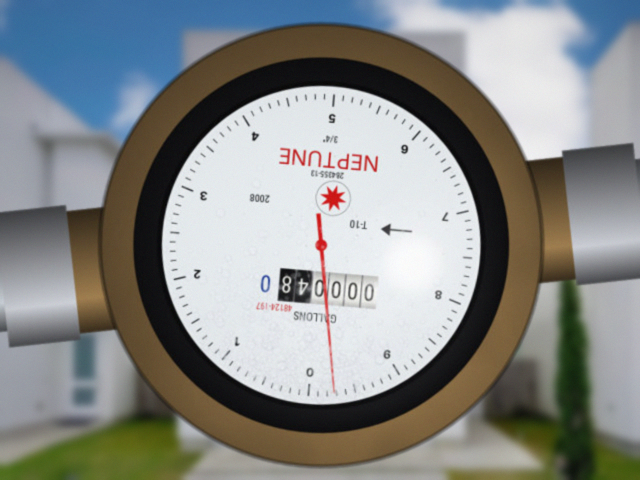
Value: 479.7 gal
